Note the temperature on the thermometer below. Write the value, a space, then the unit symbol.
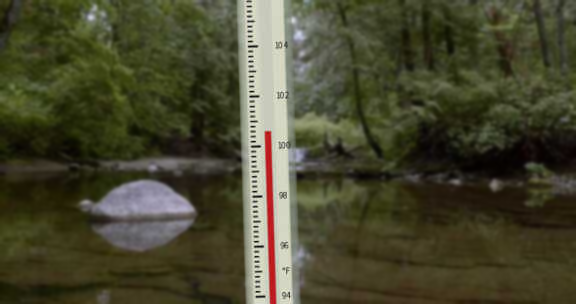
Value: 100.6 °F
